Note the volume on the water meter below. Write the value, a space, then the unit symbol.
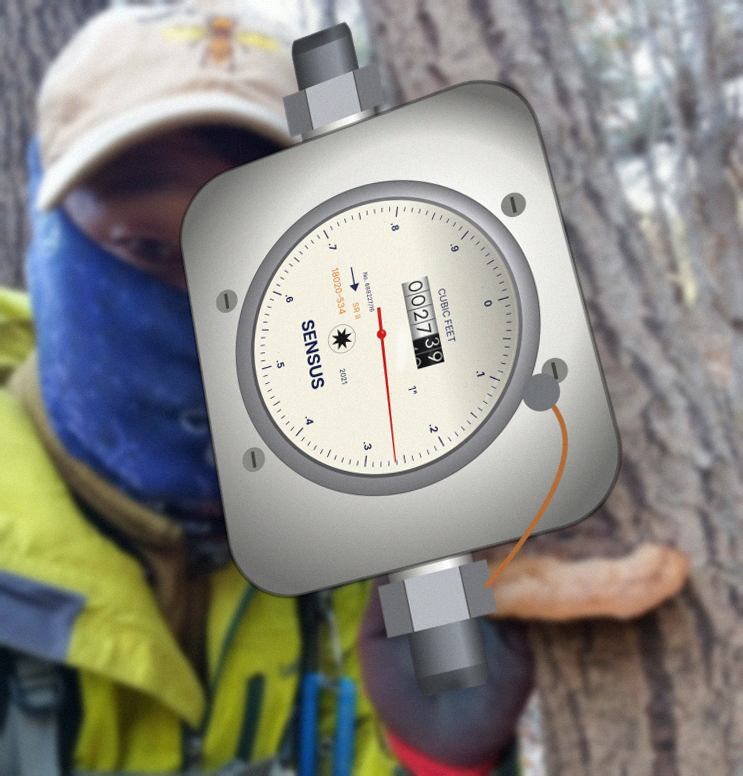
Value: 2739.26 ft³
